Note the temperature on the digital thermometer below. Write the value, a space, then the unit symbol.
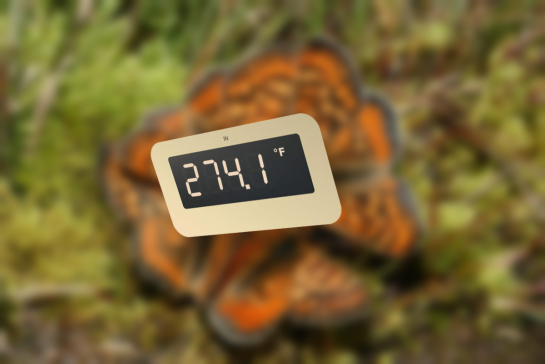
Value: 274.1 °F
